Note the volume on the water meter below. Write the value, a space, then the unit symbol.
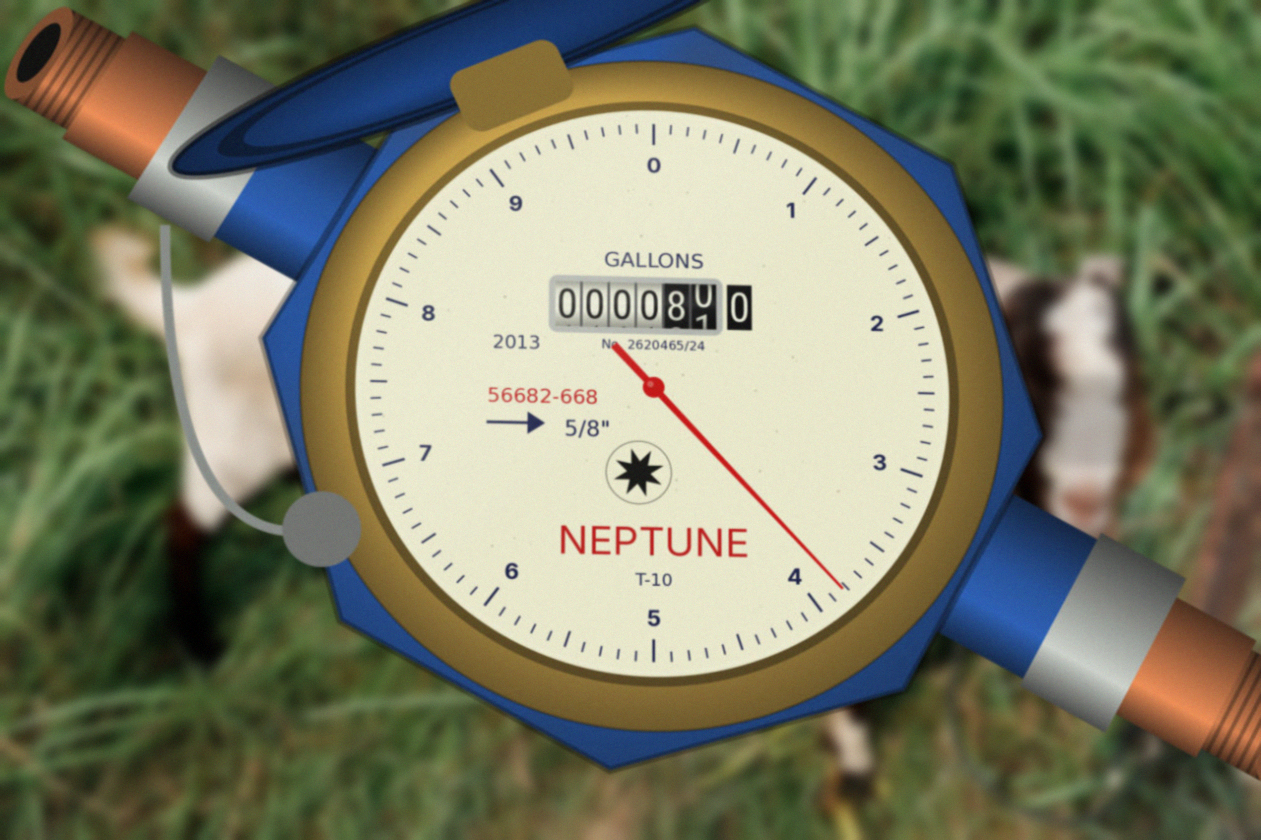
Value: 803.8 gal
